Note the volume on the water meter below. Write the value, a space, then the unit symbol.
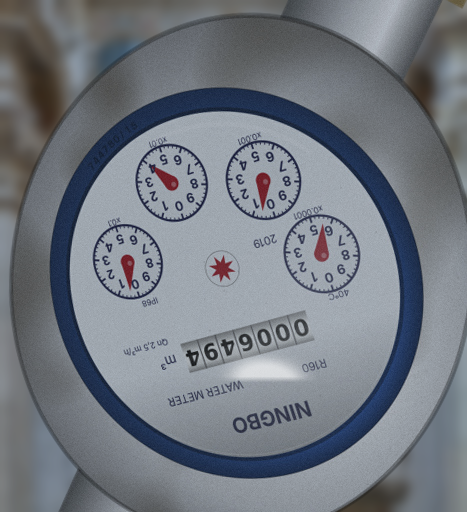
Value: 6494.0405 m³
